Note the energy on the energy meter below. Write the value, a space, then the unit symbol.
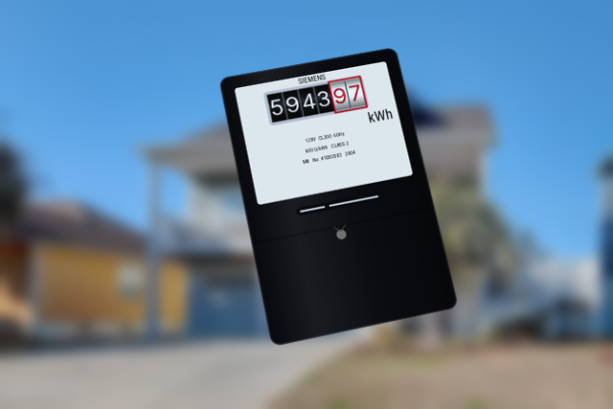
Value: 5943.97 kWh
